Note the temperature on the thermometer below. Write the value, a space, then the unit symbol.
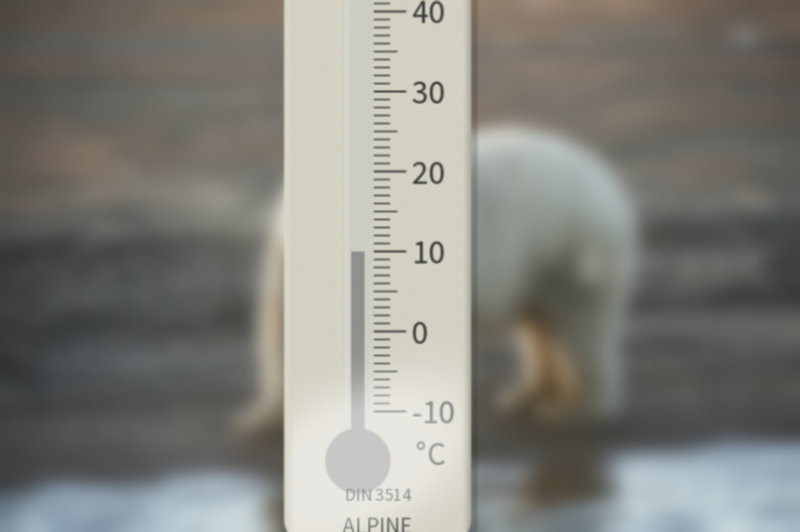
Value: 10 °C
